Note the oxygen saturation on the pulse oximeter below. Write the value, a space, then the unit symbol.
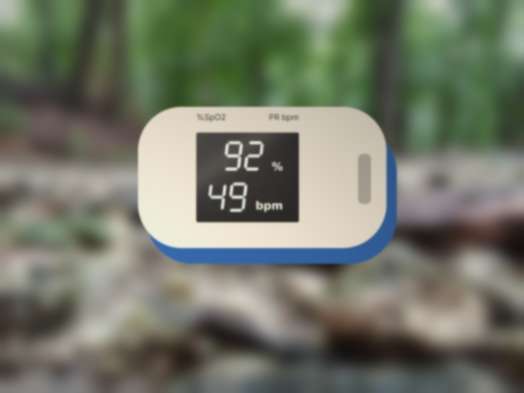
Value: 92 %
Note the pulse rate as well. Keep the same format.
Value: 49 bpm
